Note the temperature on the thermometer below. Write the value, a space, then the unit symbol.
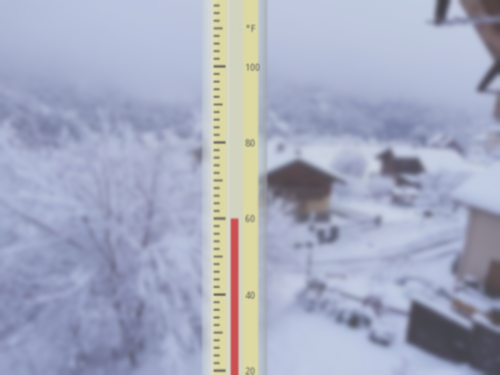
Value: 60 °F
